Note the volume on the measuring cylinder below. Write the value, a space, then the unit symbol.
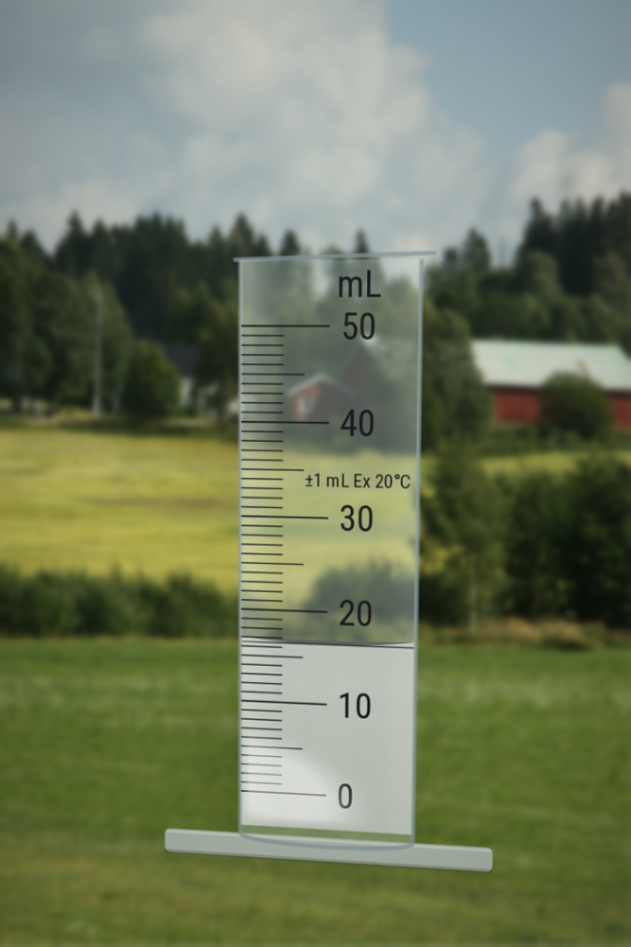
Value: 16.5 mL
